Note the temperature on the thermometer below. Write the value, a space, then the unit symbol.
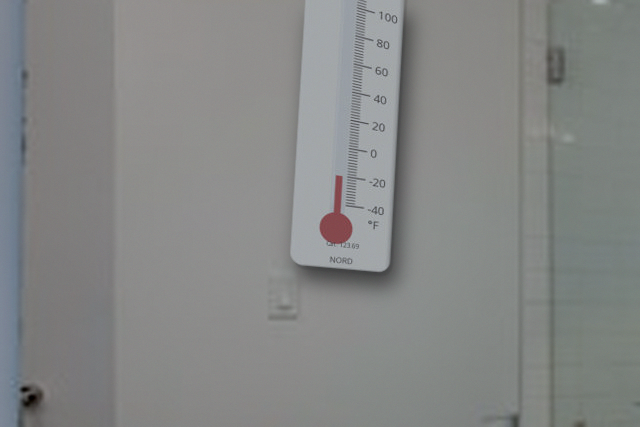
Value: -20 °F
